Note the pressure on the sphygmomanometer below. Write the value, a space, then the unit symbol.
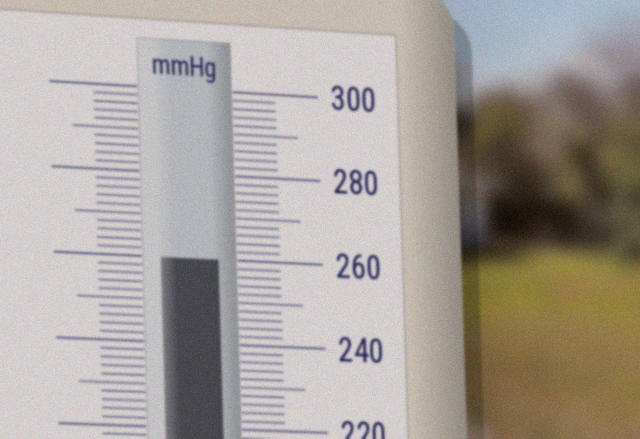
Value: 260 mmHg
